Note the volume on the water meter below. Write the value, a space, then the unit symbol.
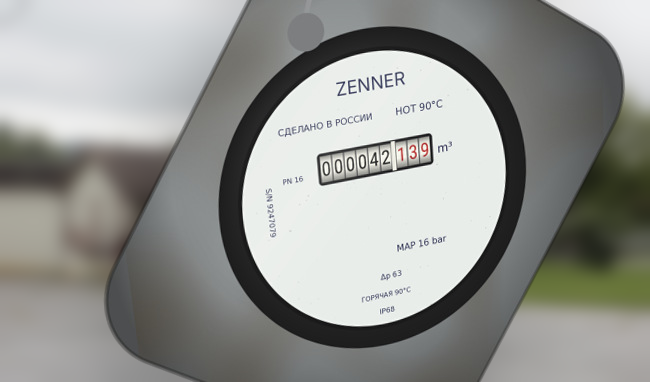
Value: 42.139 m³
